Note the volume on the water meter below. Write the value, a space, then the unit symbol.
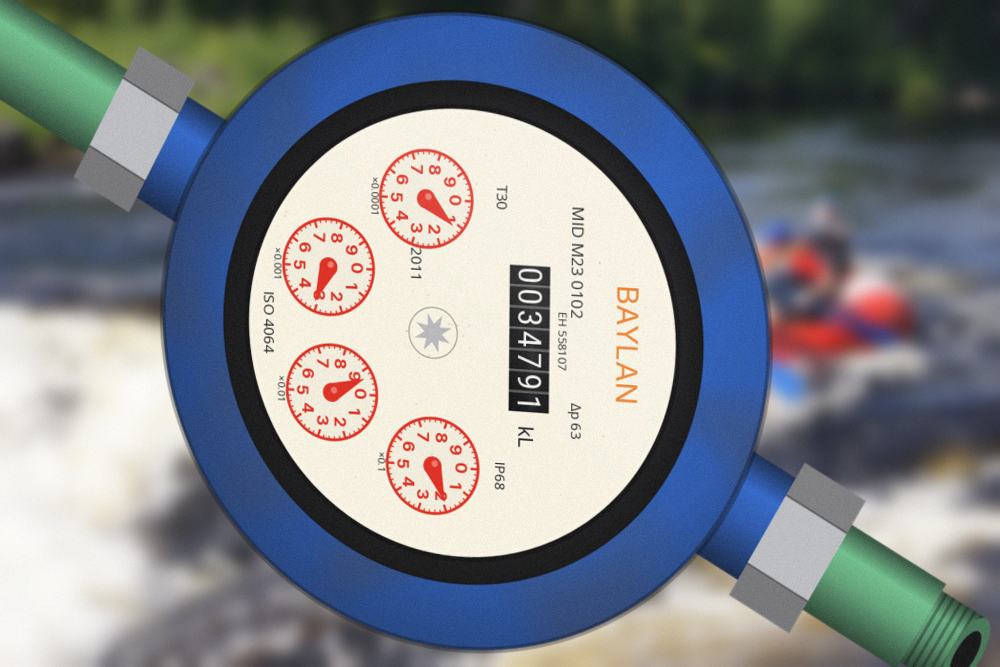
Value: 34791.1931 kL
